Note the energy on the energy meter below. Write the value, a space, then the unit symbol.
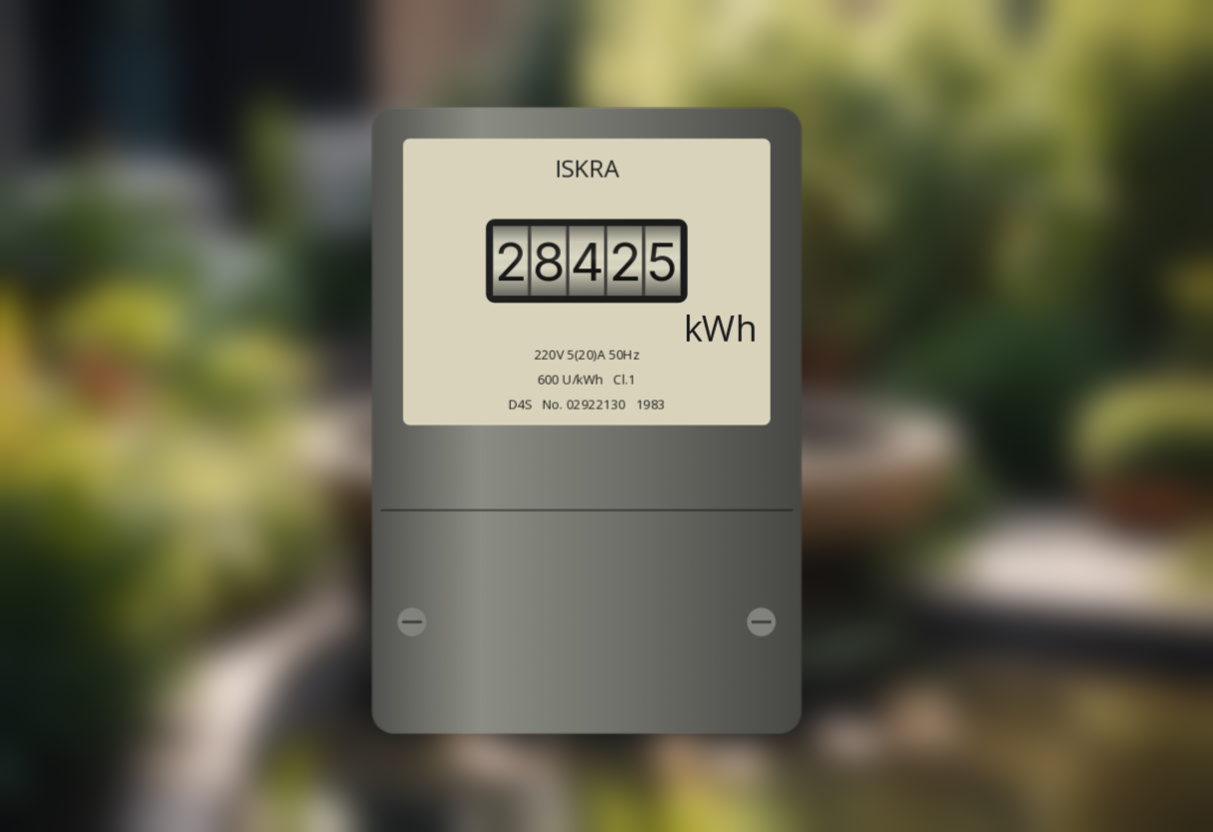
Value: 28425 kWh
